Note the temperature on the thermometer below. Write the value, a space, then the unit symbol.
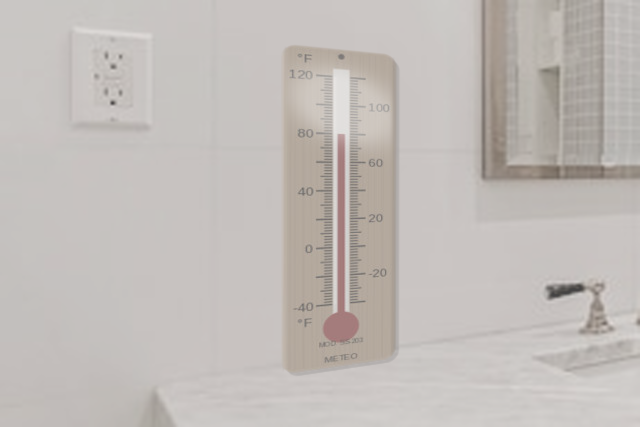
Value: 80 °F
